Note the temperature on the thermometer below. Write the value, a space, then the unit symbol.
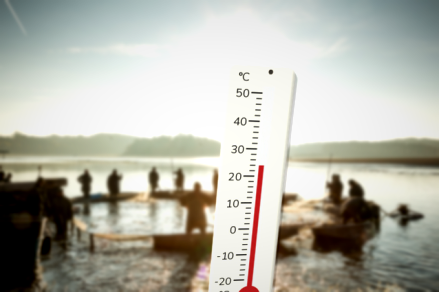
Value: 24 °C
